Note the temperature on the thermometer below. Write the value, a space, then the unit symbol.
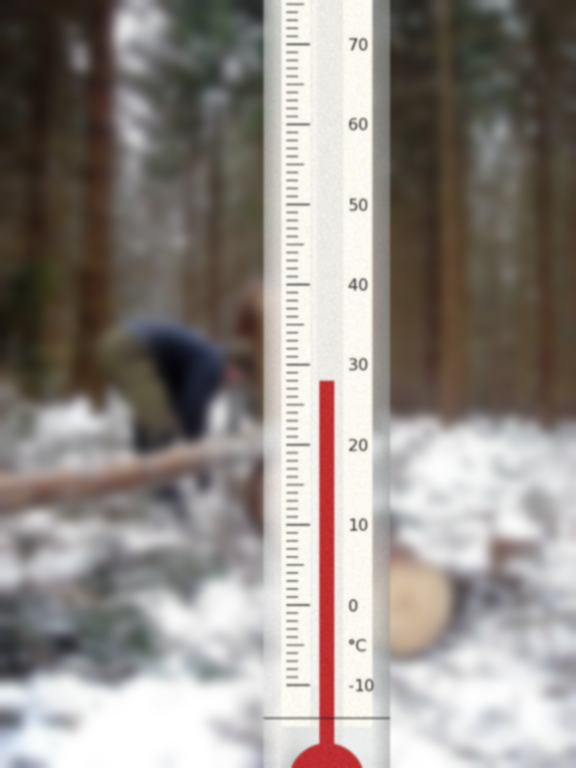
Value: 28 °C
